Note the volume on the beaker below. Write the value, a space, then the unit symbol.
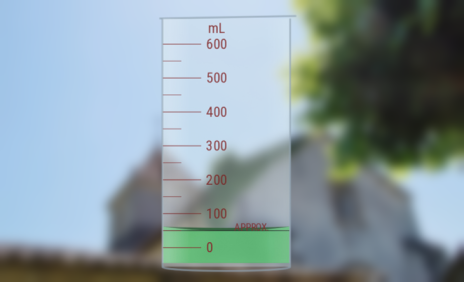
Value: 50 mL
